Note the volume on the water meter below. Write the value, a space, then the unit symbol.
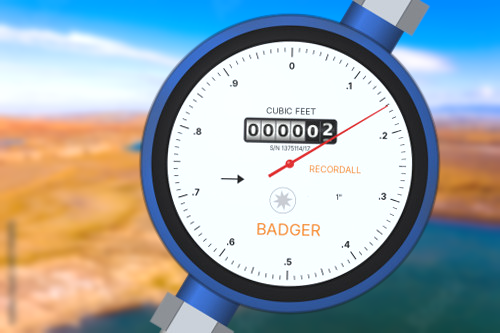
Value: 2.16 ft³
